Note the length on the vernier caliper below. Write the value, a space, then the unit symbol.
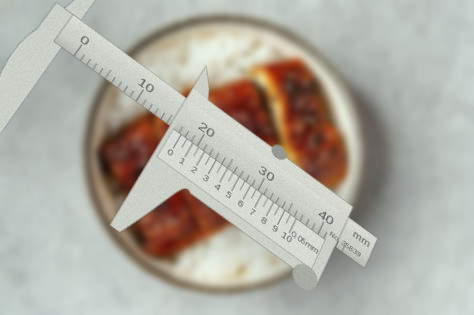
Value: 17.4 mm
